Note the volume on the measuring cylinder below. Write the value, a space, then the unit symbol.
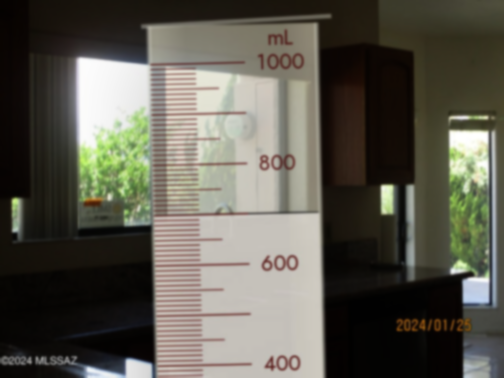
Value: 700 mL
